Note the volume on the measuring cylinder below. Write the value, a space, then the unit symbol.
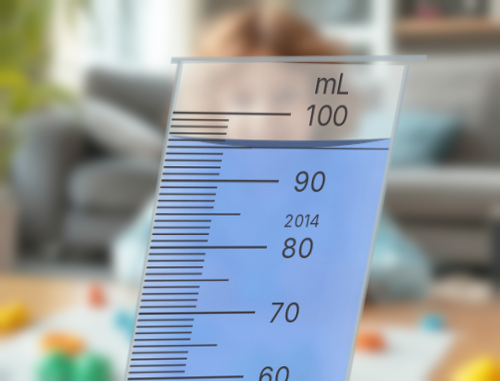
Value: 95 mL
